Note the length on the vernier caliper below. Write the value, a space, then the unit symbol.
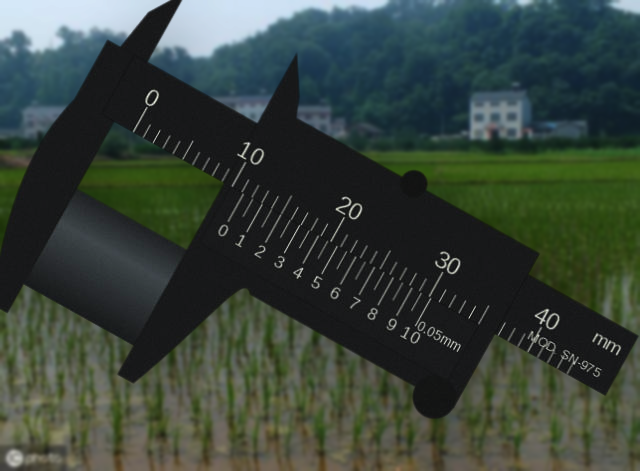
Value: 11.2 mm
